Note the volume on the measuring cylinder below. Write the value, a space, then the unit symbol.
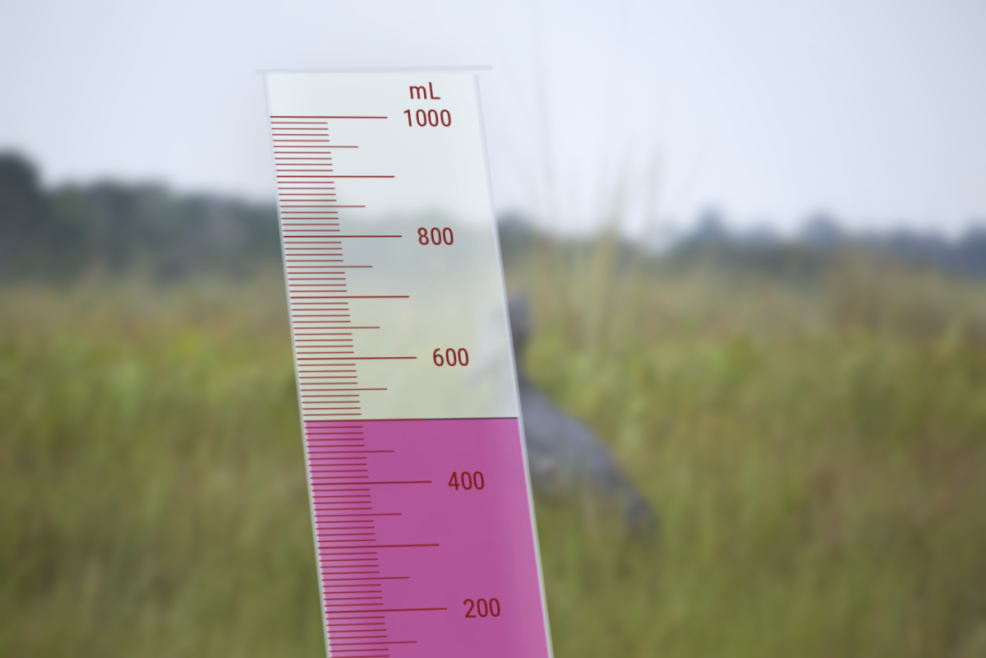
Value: 500 mL
